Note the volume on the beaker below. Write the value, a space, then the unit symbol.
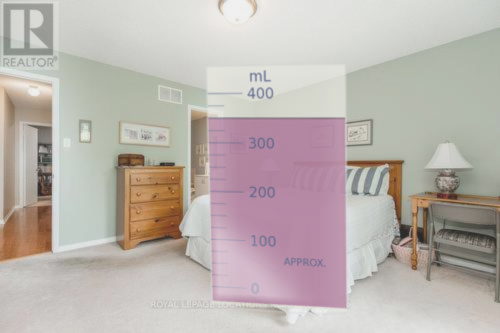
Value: 350 mL
